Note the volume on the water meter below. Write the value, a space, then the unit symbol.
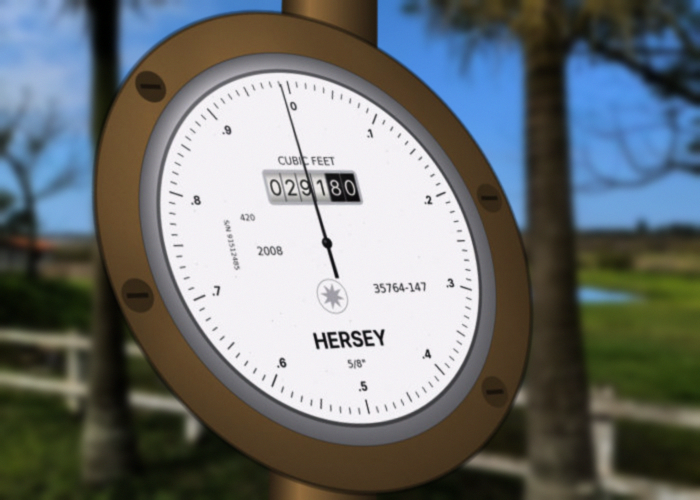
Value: 29179.99 ft³
